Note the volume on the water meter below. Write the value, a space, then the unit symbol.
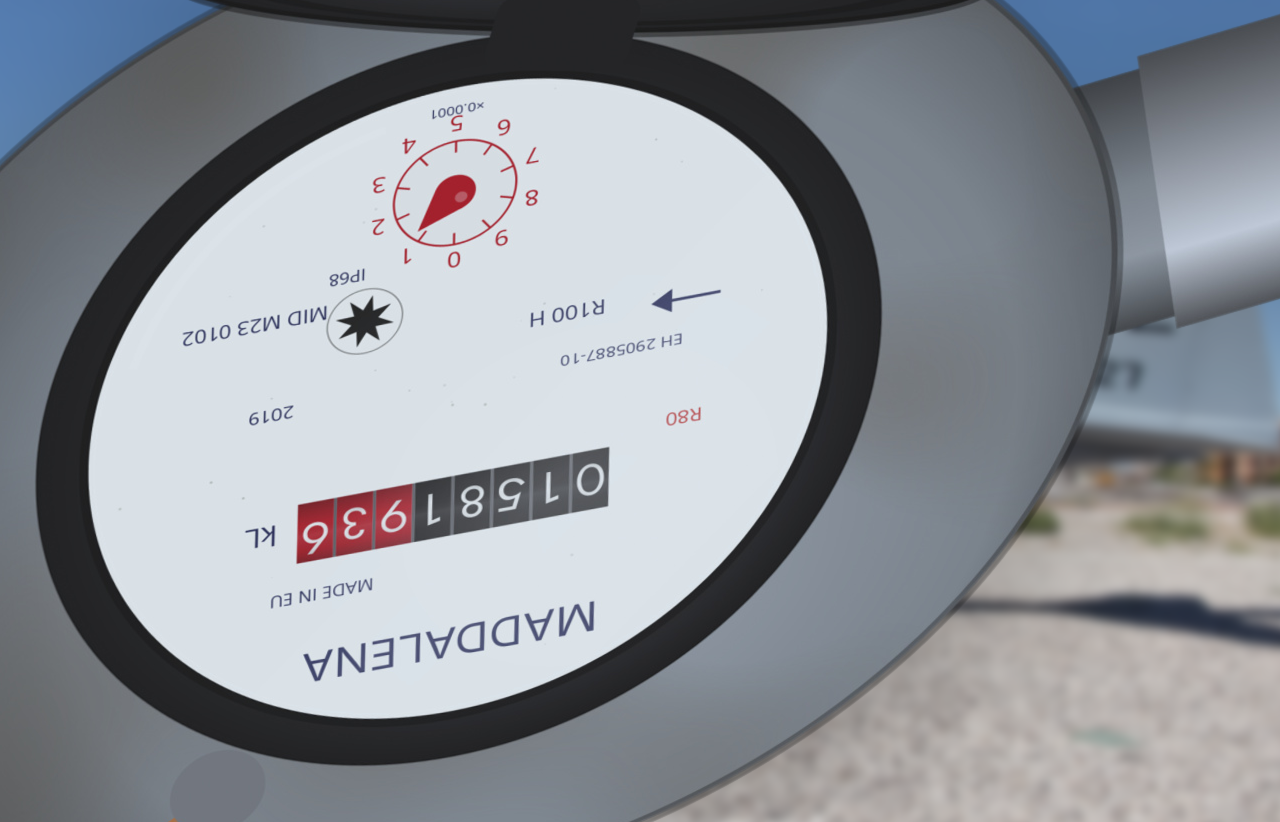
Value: 1581.9361 kL
